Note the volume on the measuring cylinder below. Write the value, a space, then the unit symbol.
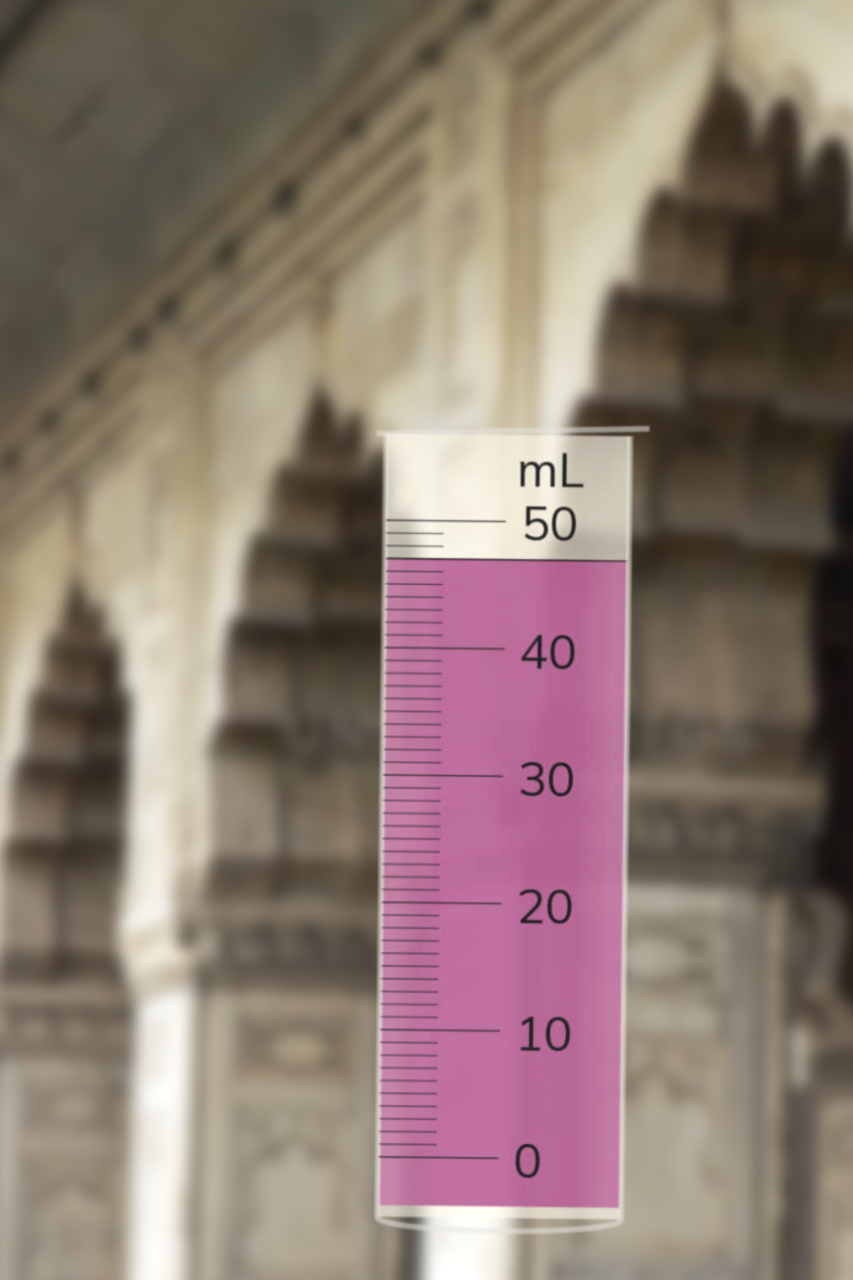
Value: 47 mL
